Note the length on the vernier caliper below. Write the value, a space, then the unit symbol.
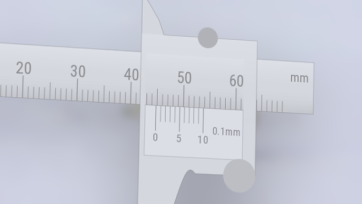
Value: 44.8 mm
